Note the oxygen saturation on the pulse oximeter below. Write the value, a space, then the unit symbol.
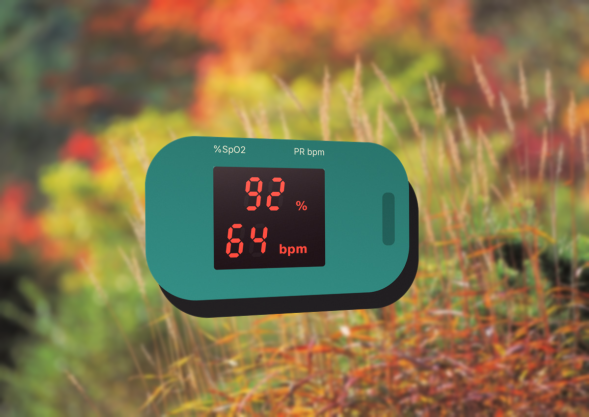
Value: 92 %
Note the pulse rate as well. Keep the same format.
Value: 64 bpm
